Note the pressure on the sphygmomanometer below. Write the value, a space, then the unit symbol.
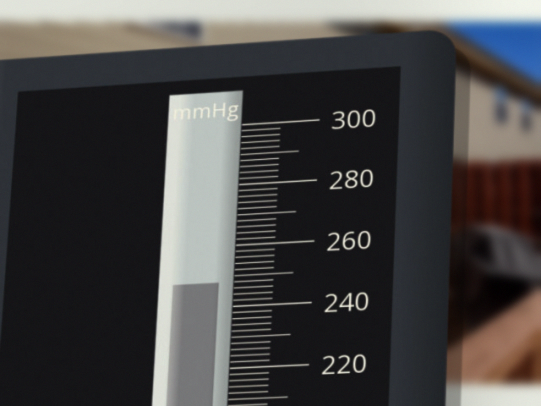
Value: 248 mmHg
